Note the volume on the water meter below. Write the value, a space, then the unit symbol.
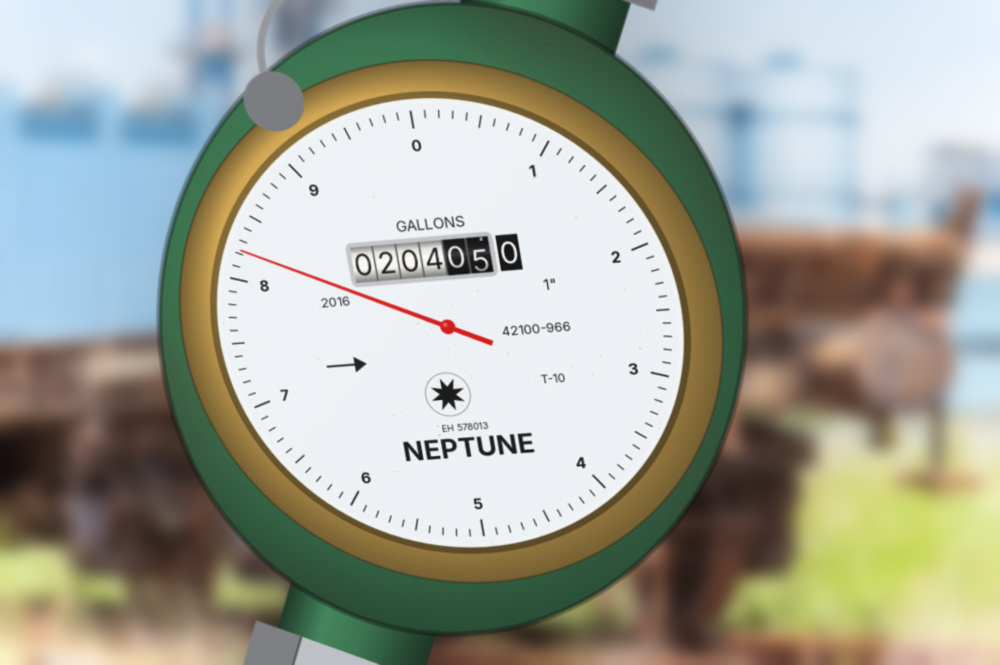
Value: 204048.2 gal
